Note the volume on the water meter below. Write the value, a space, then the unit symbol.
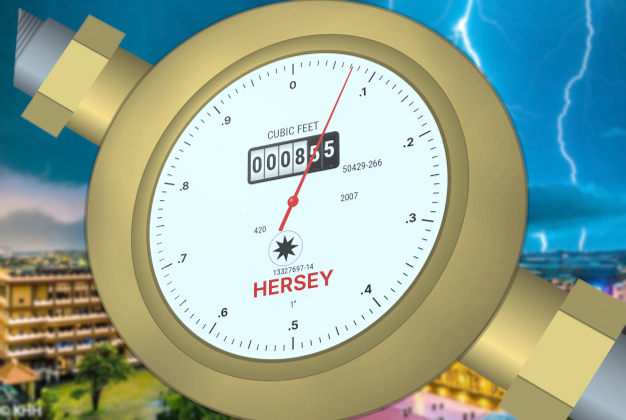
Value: 855.07 ft³
